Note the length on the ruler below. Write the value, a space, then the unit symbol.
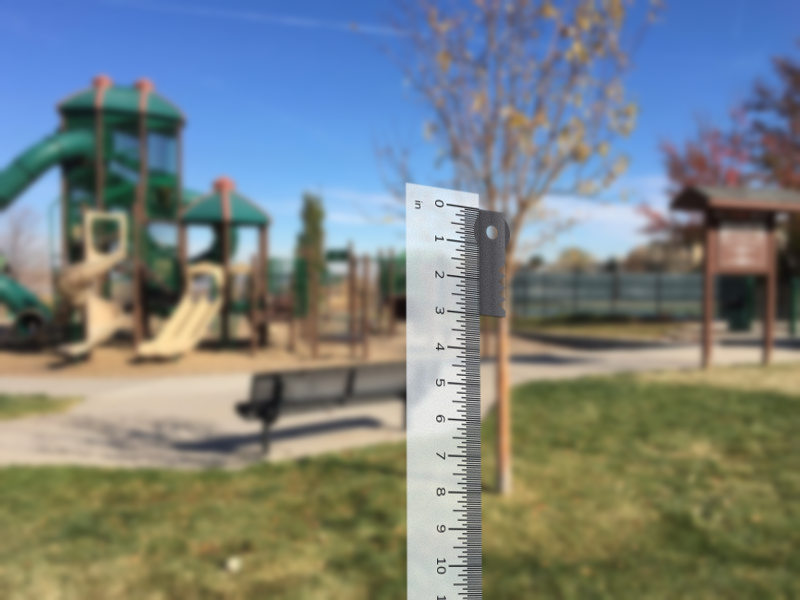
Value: 3 in
